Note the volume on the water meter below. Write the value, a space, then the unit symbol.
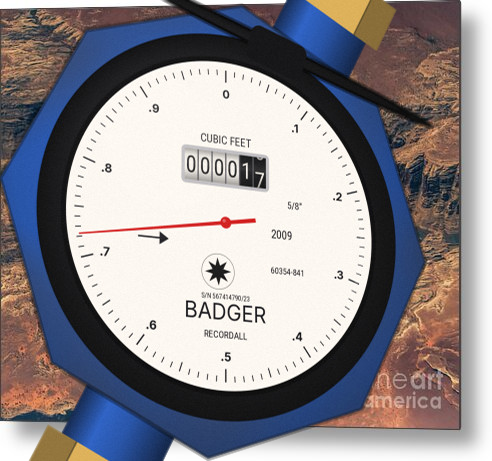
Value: 16.72 ft³
